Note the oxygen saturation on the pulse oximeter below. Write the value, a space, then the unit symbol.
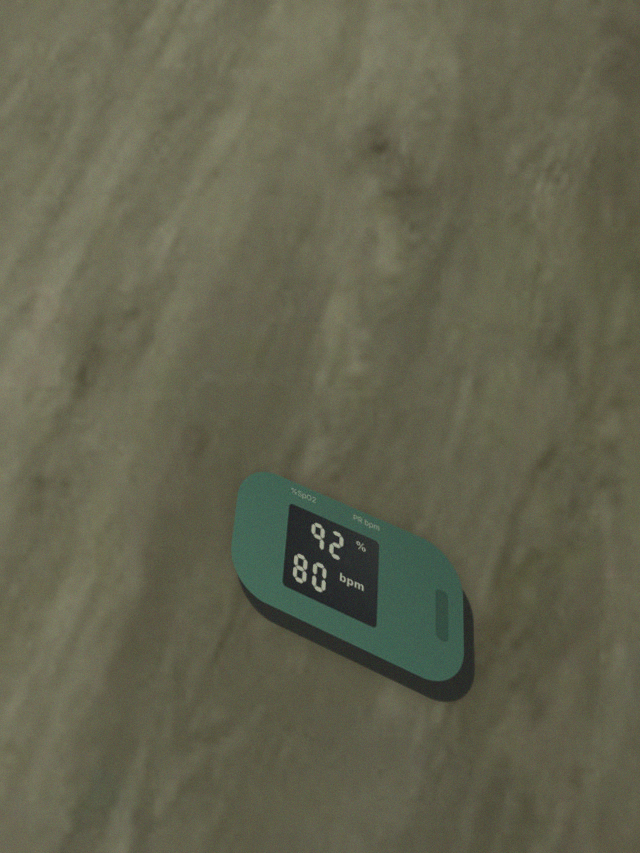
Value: 92 %
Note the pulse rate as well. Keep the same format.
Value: 80 bpm
